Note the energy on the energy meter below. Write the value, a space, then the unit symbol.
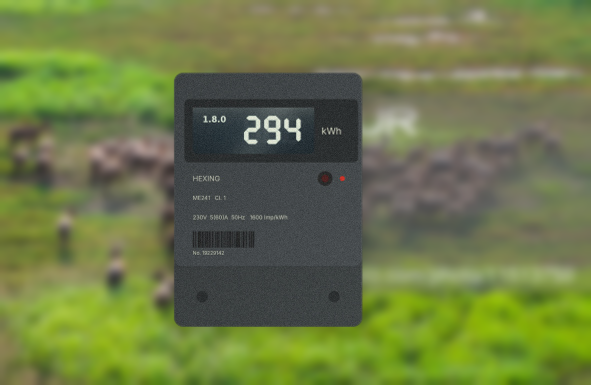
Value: 294 kWh
